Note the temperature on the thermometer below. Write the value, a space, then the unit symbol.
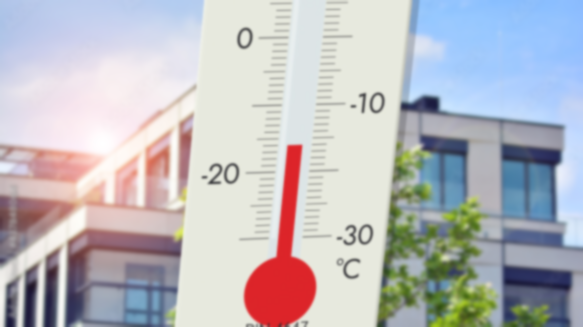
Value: -16 °C
